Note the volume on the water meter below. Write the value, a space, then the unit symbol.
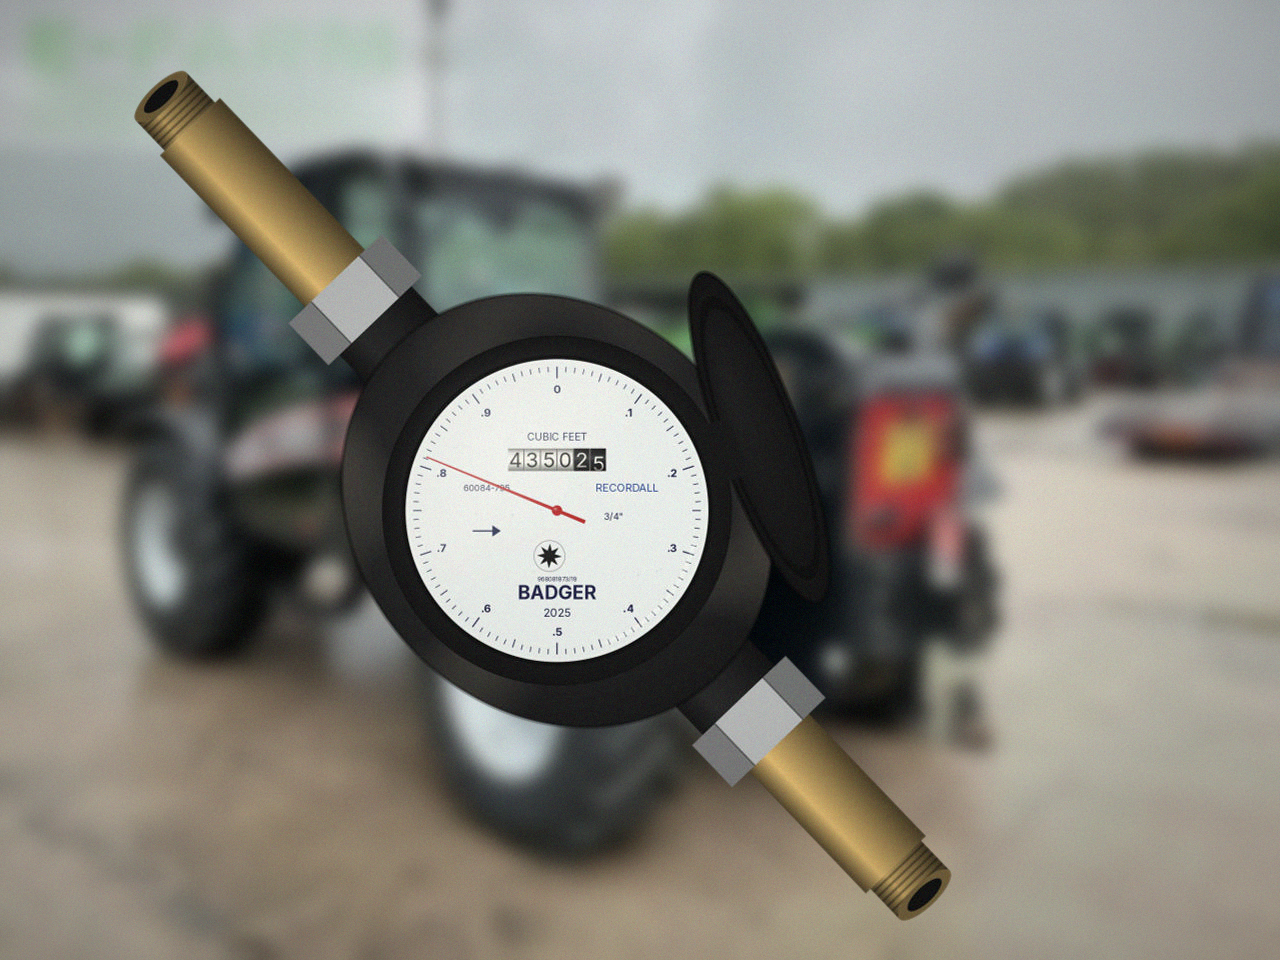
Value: 435024.81 ft³
